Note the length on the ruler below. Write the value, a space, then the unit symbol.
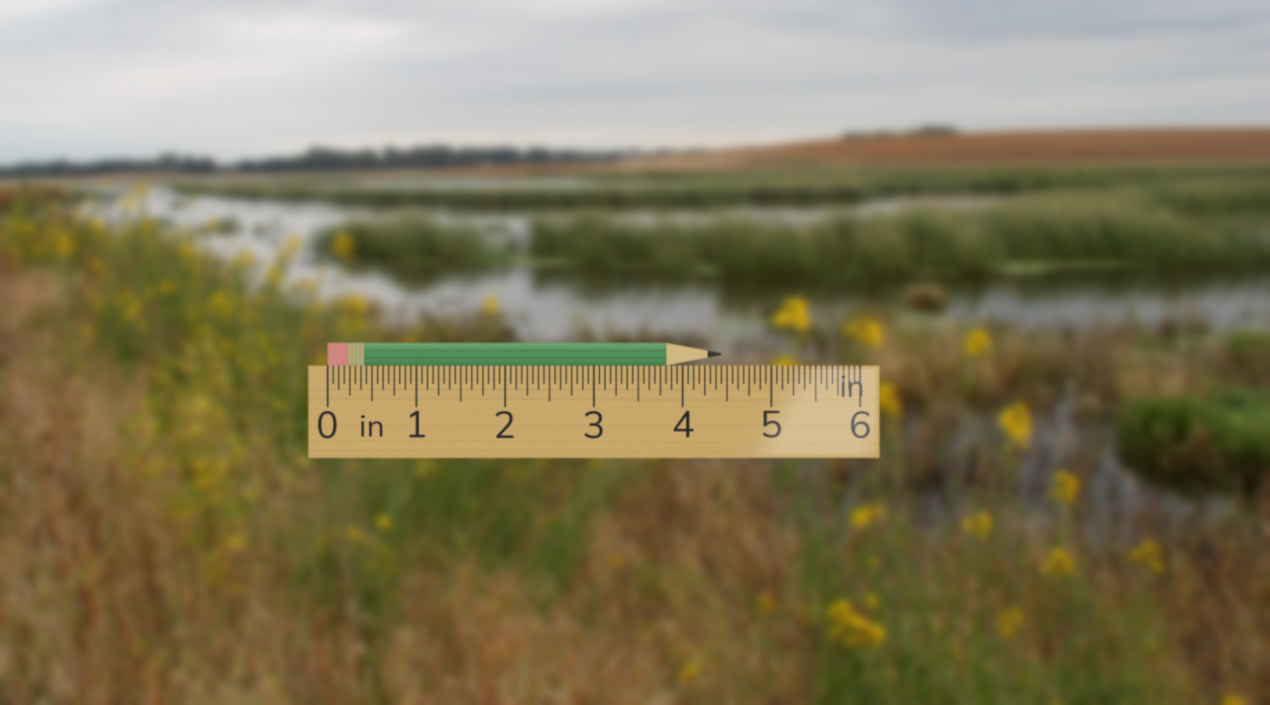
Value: 4.4375 in
